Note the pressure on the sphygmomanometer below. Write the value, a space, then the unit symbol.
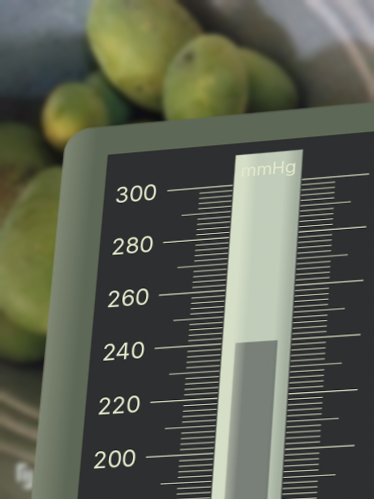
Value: 240 mmHg
